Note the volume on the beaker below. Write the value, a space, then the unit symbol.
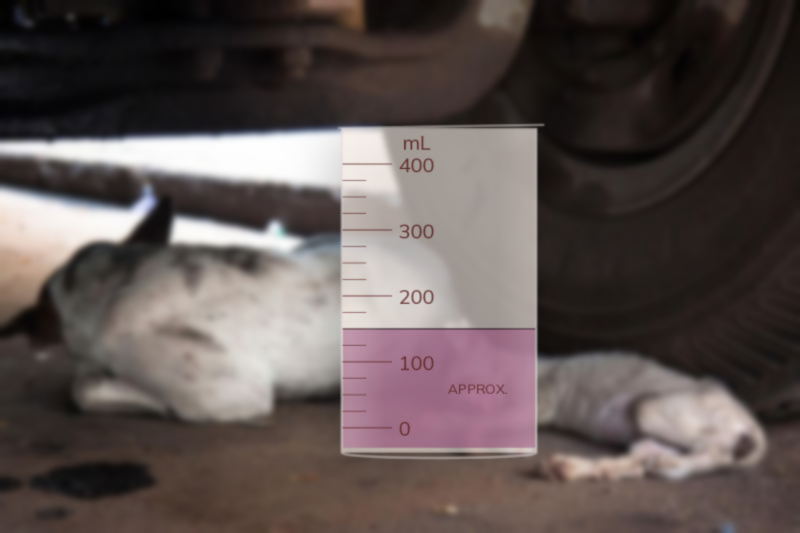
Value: 150 mL
